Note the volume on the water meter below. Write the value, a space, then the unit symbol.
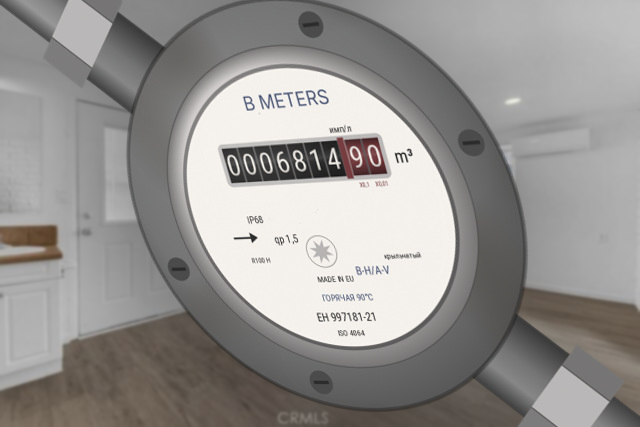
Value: 6814.90 m³
